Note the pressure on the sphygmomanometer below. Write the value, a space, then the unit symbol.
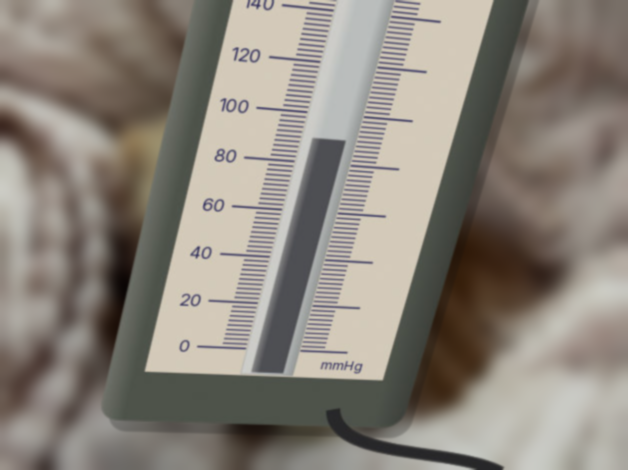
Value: 90 mmHg
